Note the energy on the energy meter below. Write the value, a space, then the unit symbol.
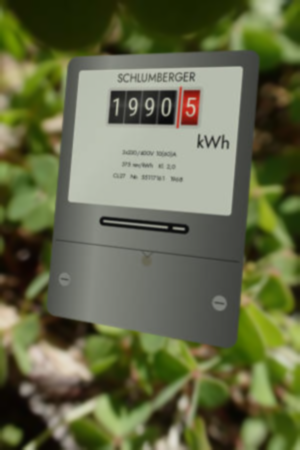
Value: 1990.5 kWh
